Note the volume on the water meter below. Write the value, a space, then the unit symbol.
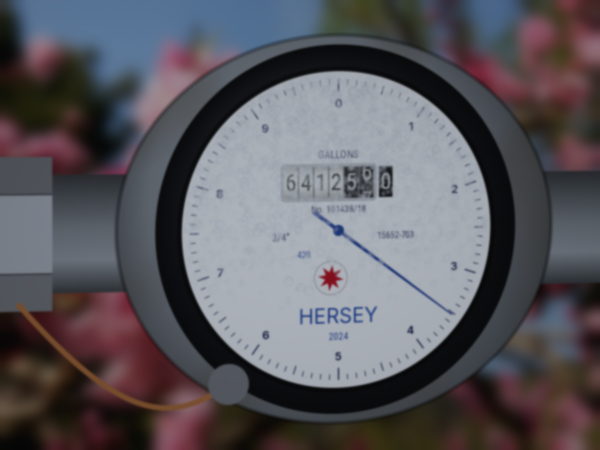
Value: 6412563.5 gal
